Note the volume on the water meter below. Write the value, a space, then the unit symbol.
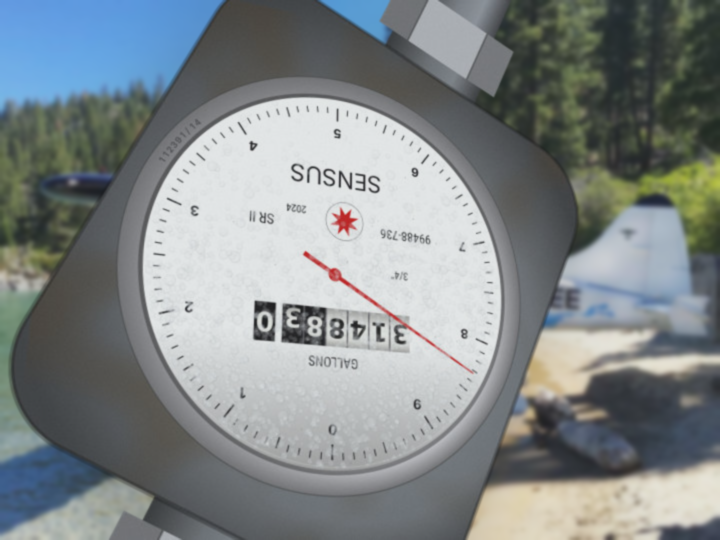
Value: 3148828.3 gal
